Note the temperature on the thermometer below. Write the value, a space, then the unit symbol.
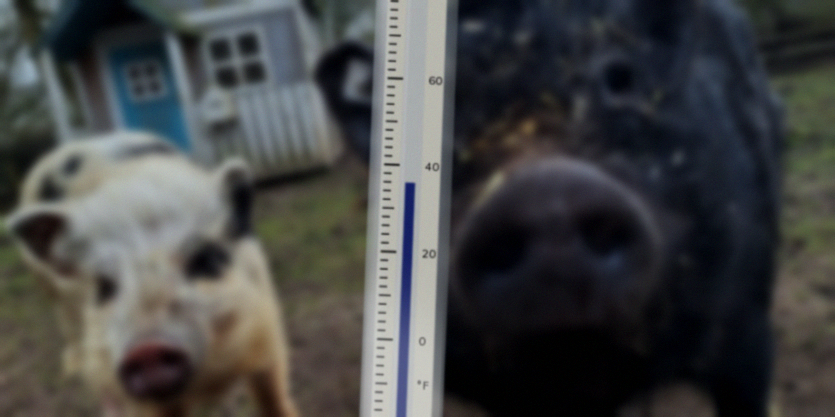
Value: 36 °F
